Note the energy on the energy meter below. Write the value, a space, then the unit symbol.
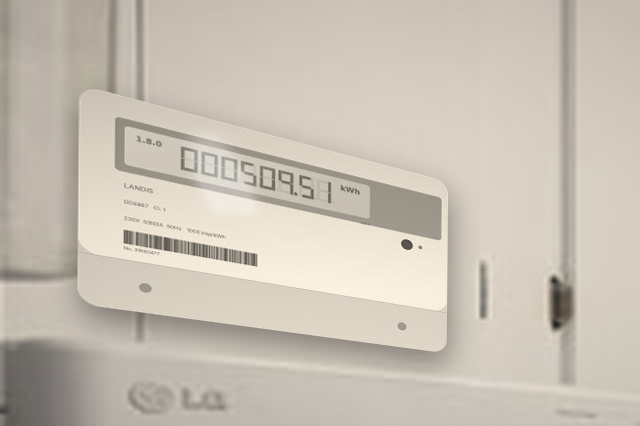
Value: 509.51 kWh
